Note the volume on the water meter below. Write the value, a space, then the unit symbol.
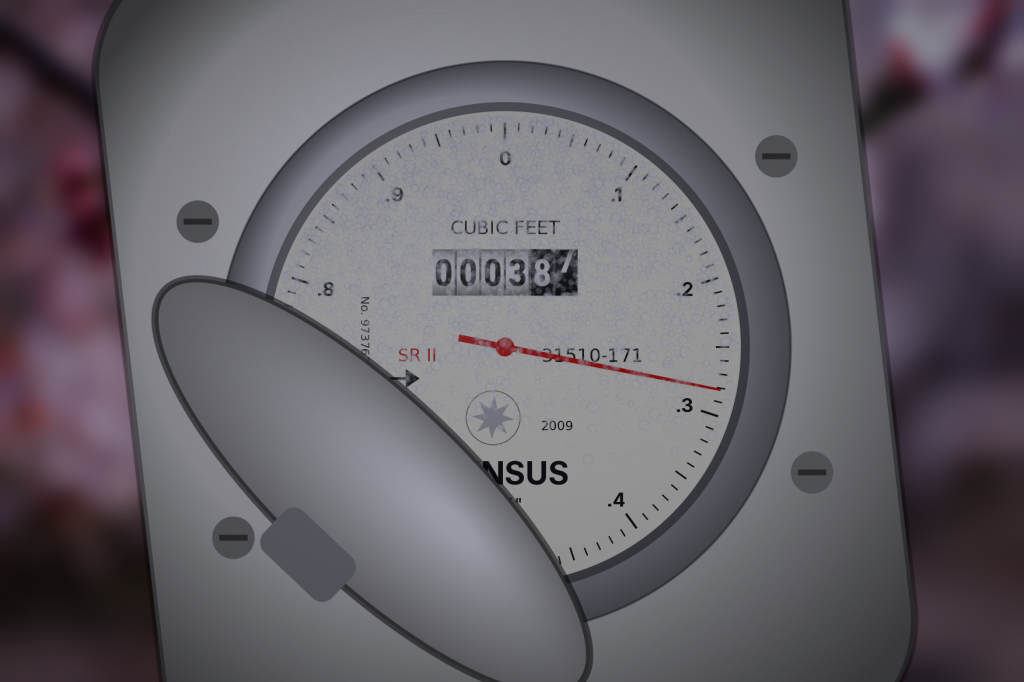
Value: 387.28 ft³
